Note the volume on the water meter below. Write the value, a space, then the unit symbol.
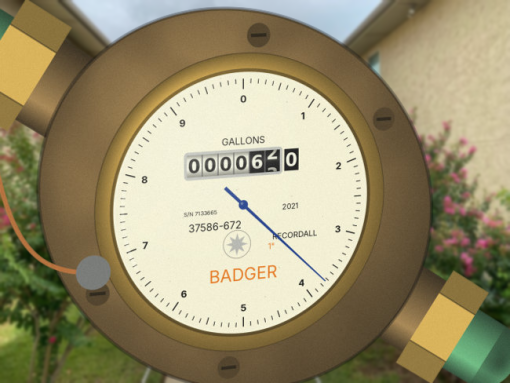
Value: 623.7 gal
